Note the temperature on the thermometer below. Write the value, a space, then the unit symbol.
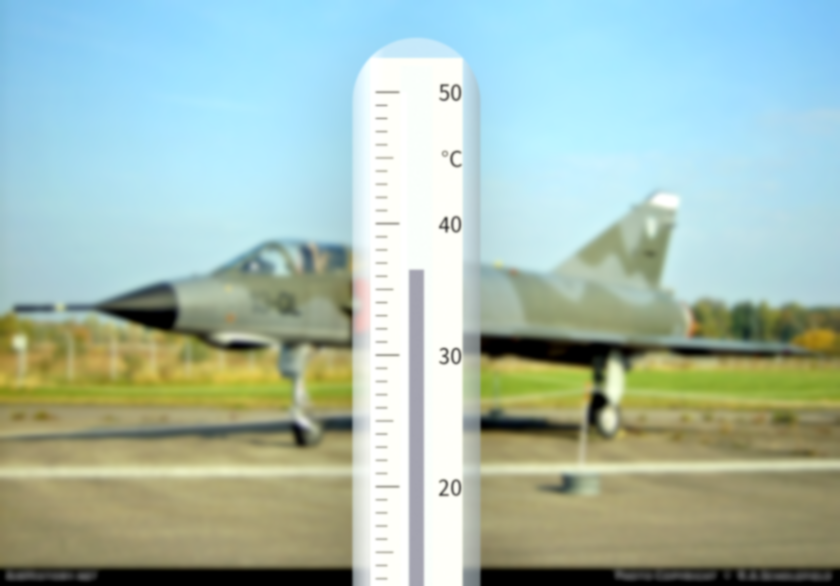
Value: 36.5 °C
